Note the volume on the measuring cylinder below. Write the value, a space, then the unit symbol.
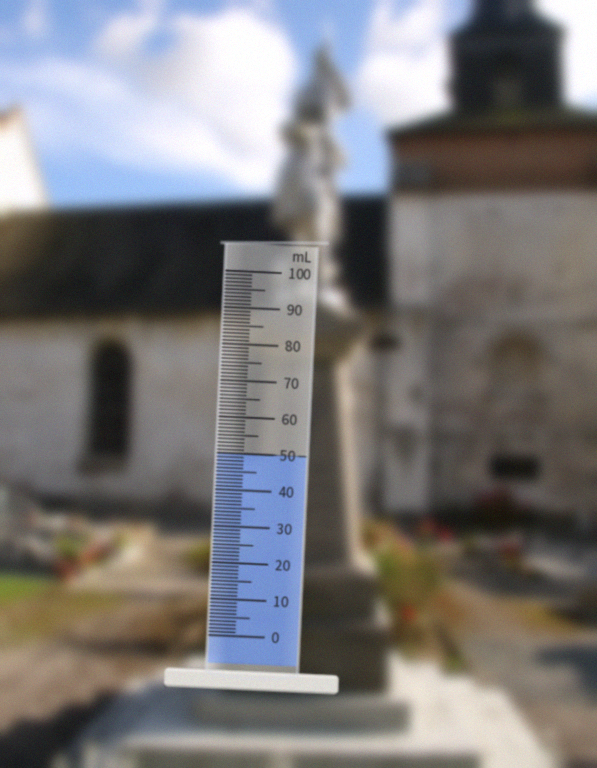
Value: 50 mL
